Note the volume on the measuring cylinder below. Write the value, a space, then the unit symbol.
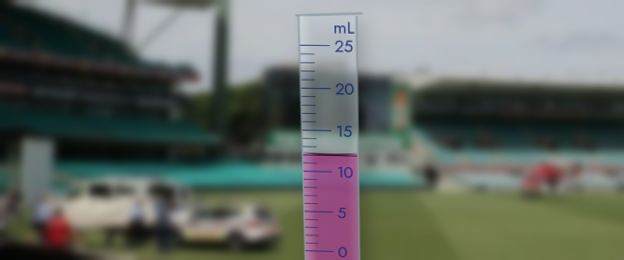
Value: 12 mL
